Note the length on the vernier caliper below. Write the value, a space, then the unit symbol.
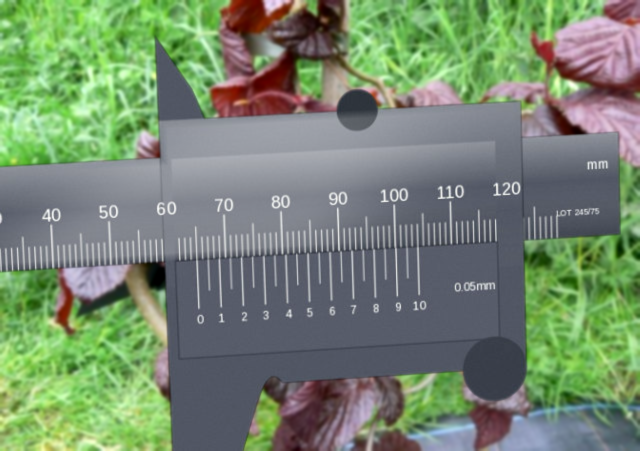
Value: 65.0 mm
